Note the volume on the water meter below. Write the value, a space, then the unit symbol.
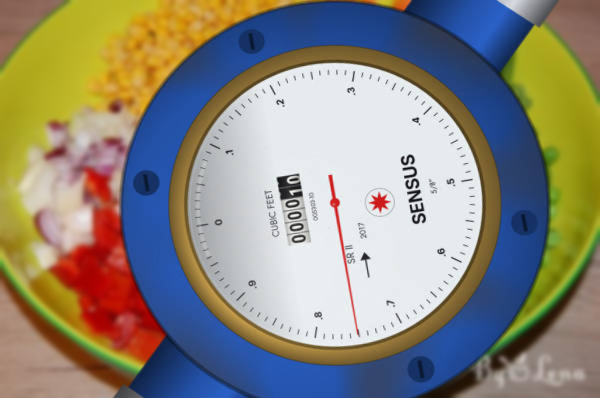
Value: 9.75 ft³
